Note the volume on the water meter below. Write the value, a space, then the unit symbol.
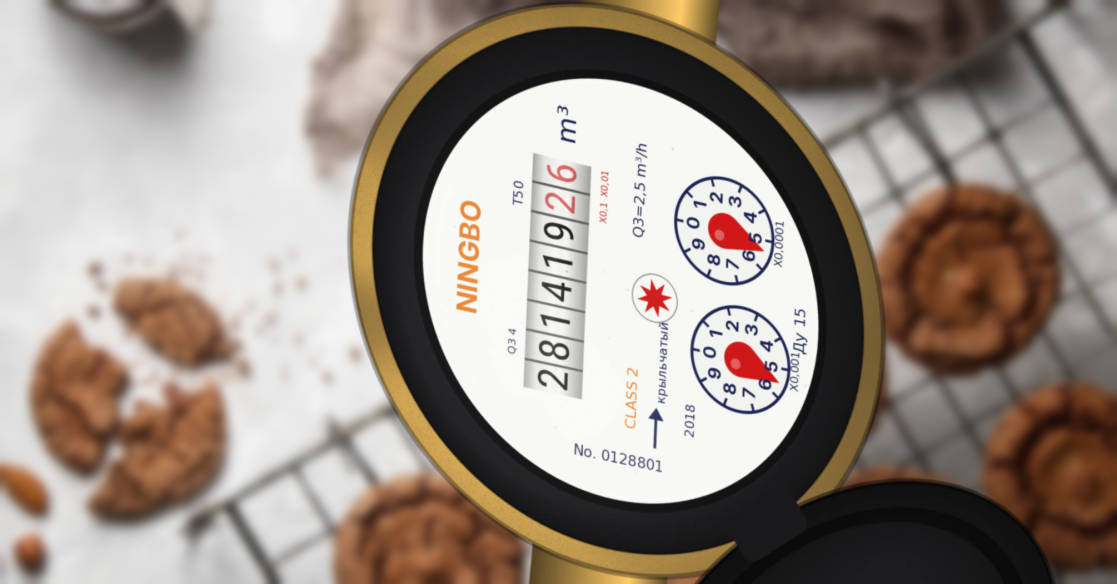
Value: 281419.2655 m³
